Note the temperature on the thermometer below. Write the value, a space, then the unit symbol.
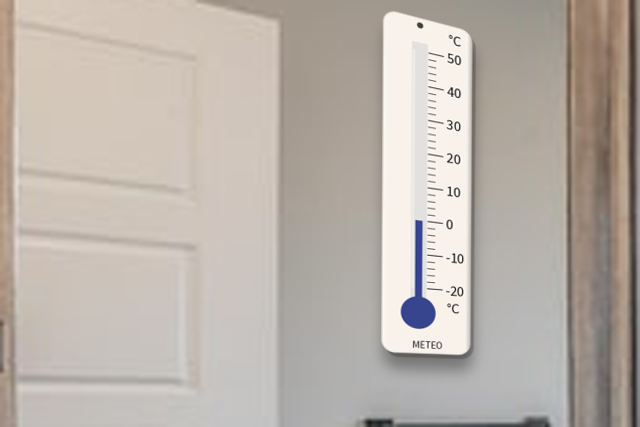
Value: 0 °C
